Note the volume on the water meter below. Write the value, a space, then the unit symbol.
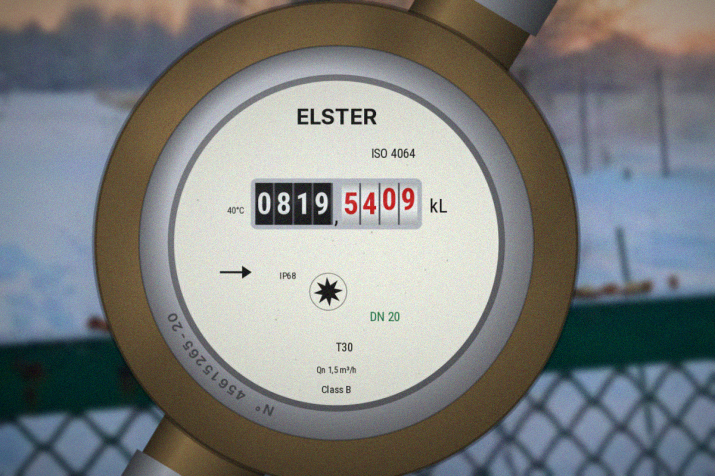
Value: 819.5409 kL
